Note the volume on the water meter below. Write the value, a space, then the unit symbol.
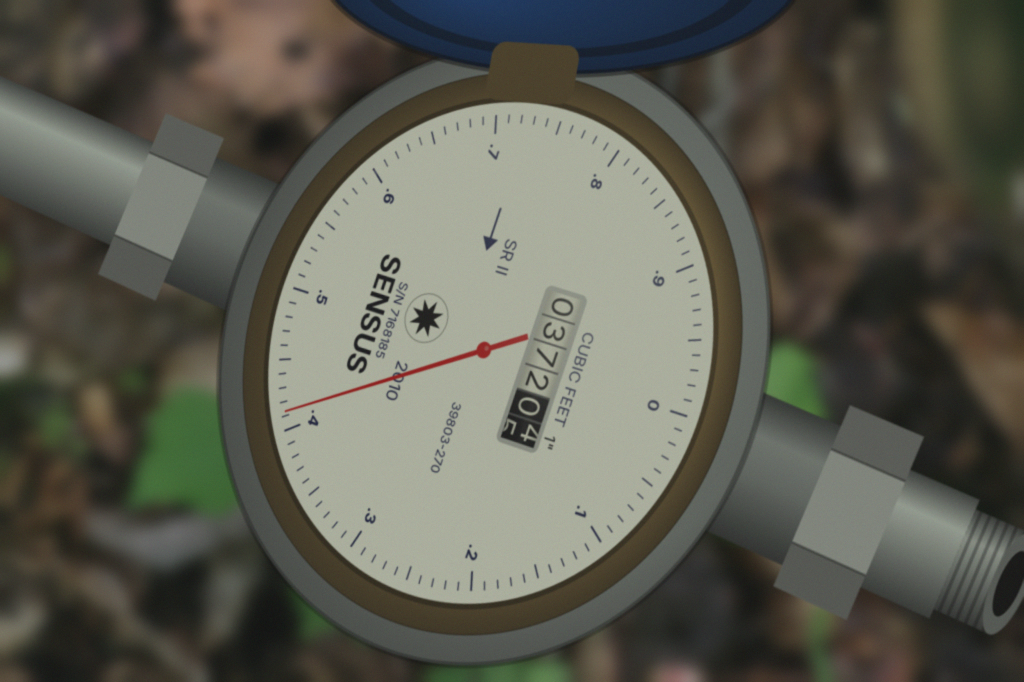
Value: 37204.41 ft³
